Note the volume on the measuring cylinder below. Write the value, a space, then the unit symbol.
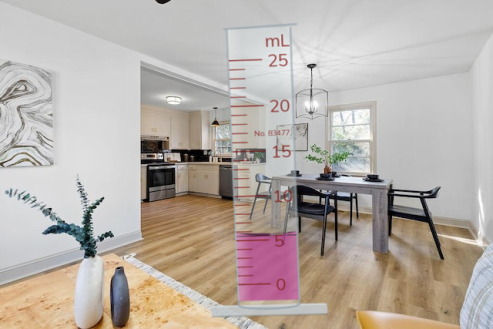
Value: 5.5 mL
